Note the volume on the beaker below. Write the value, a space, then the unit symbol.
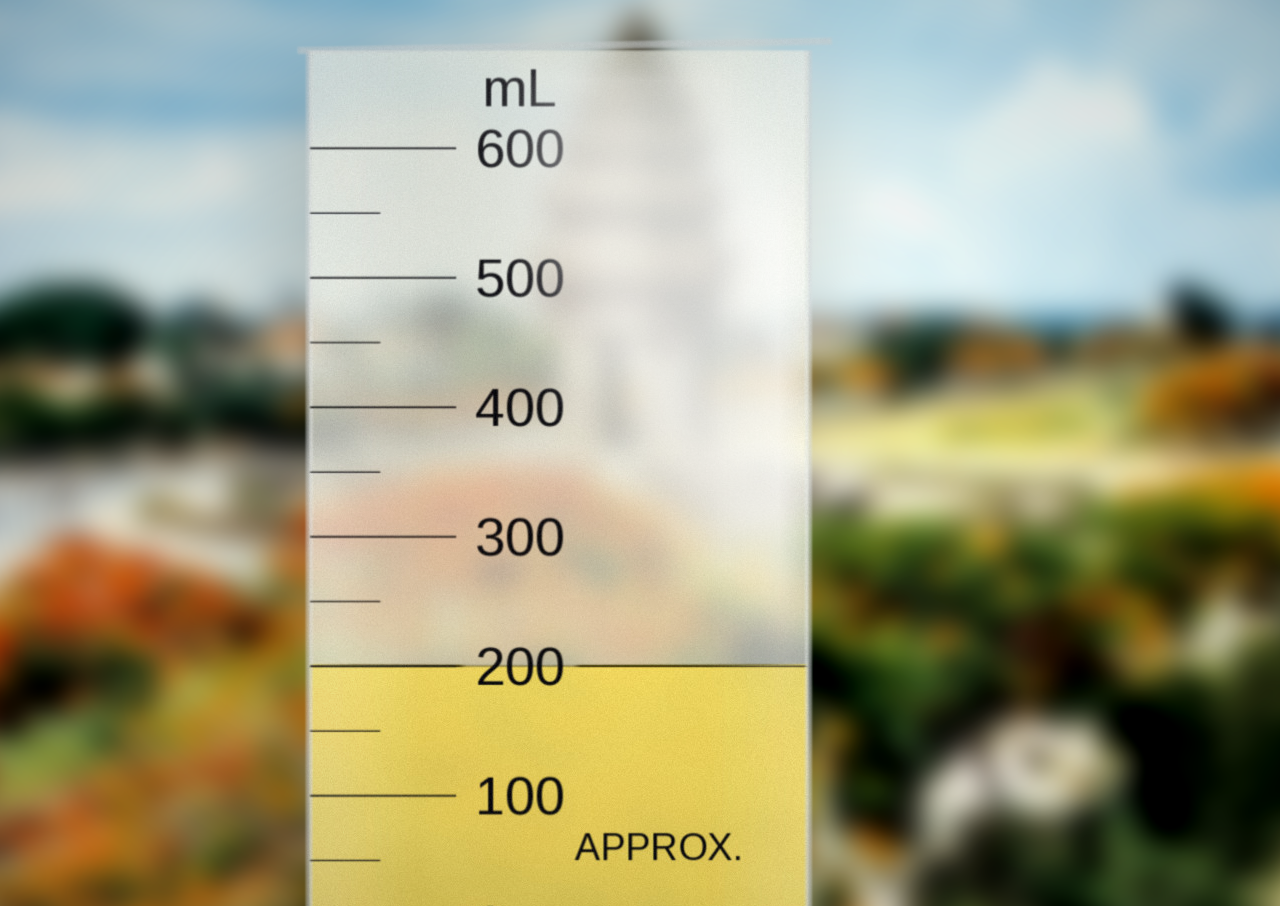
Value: 200 mL
